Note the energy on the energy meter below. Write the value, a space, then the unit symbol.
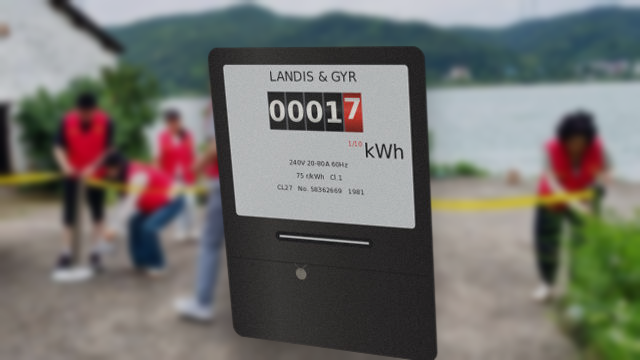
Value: 1.7 kWh
